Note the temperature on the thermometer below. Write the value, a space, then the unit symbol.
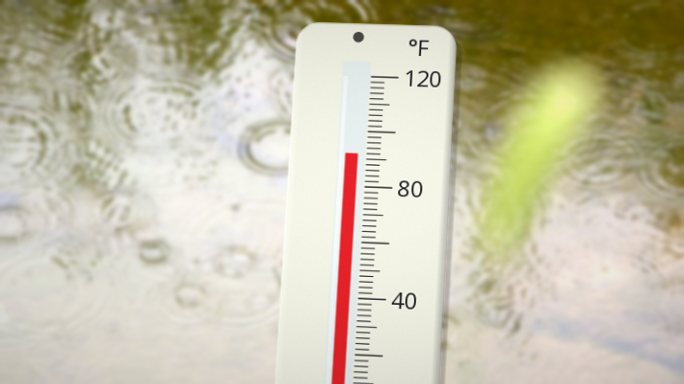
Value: 92 °F
